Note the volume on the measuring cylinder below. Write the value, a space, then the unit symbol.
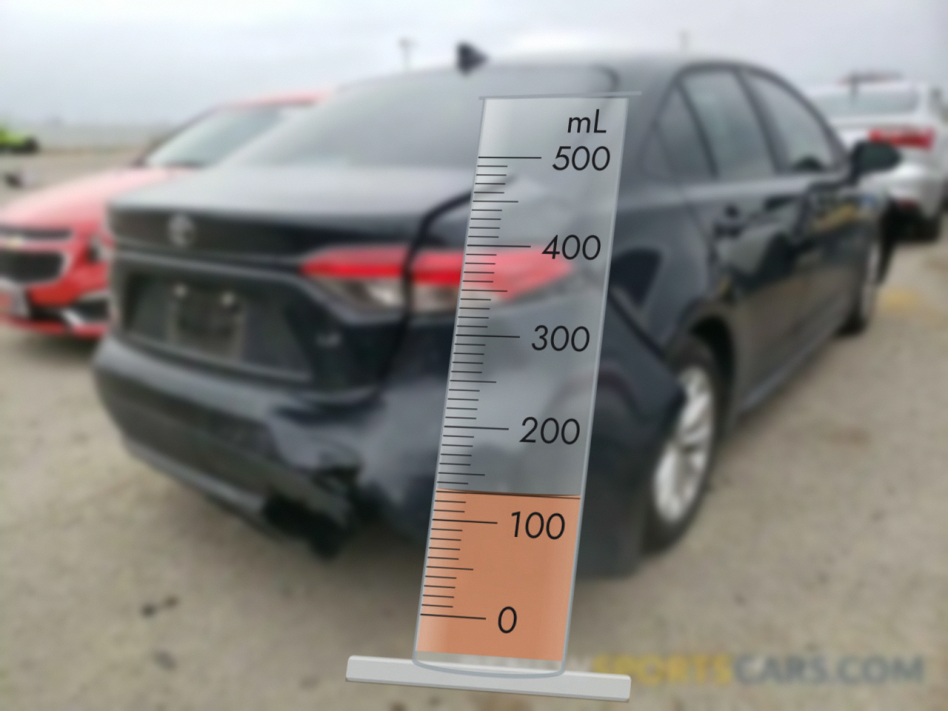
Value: 130 mL
